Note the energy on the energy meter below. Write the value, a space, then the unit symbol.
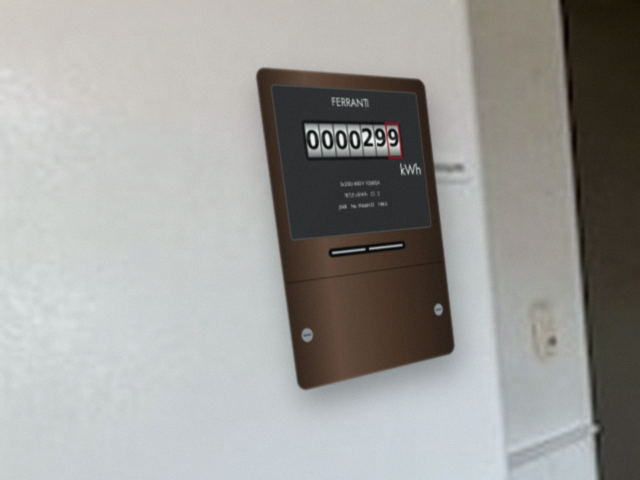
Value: 29.9 kWh
